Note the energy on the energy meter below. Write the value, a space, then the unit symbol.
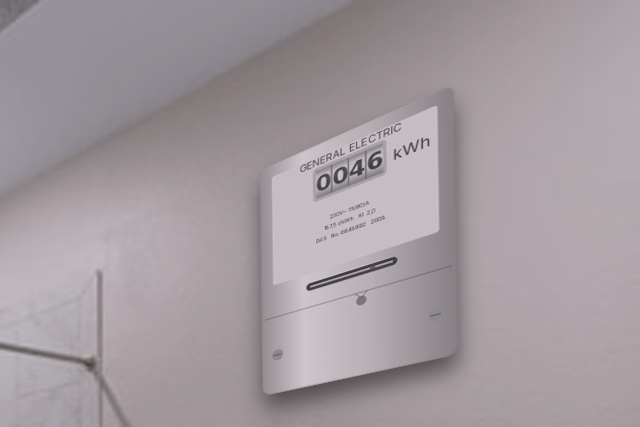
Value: 46 kWh
